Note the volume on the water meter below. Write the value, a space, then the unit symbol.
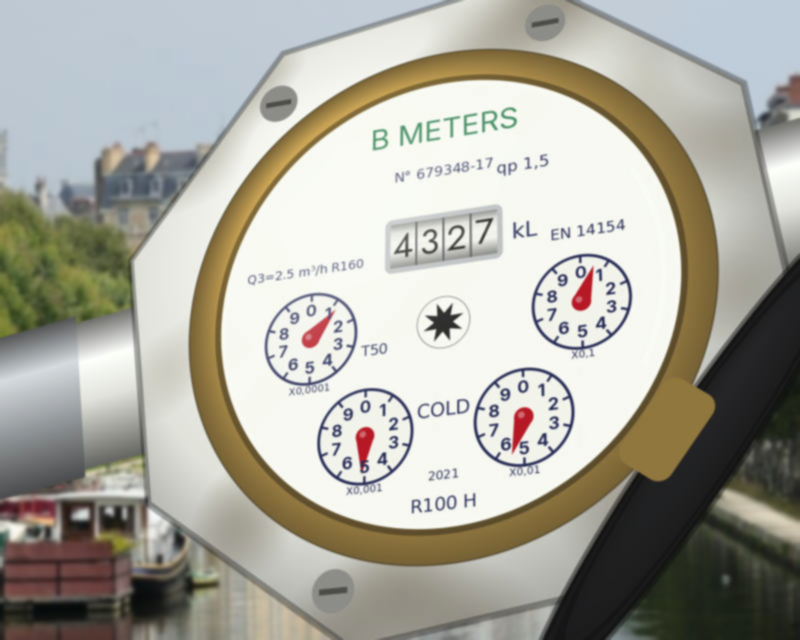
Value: 4327.0551 kL
